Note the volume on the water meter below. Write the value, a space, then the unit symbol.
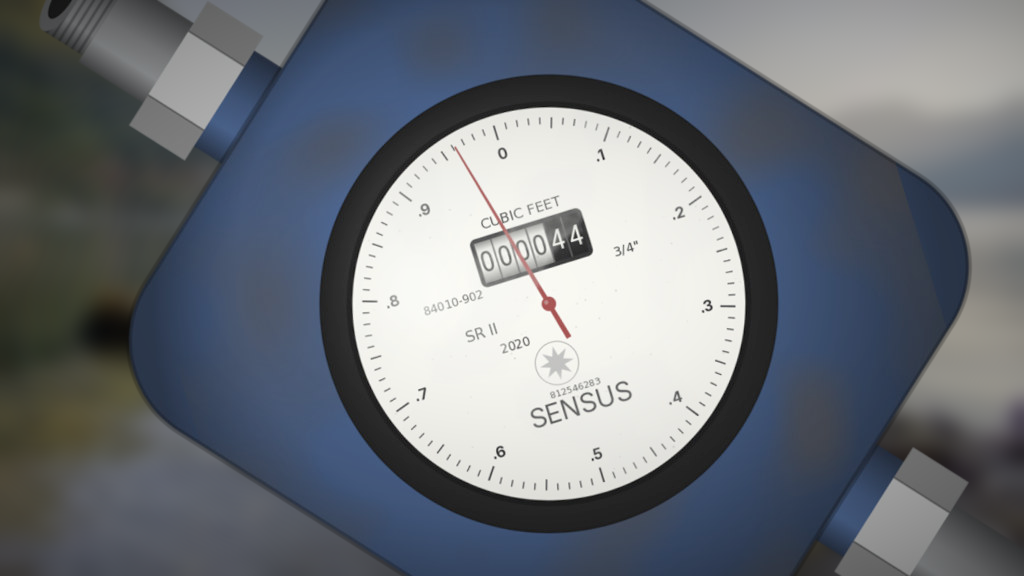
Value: 43.96 ft³
